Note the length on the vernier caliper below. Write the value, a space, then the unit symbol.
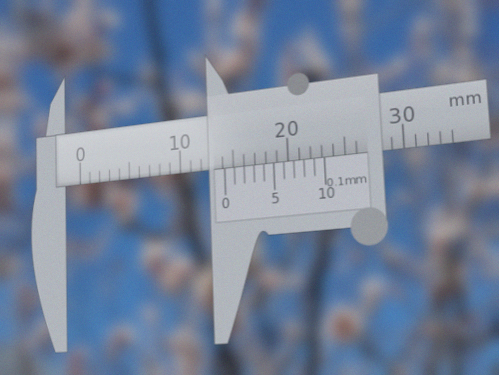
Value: 14.2 mm
